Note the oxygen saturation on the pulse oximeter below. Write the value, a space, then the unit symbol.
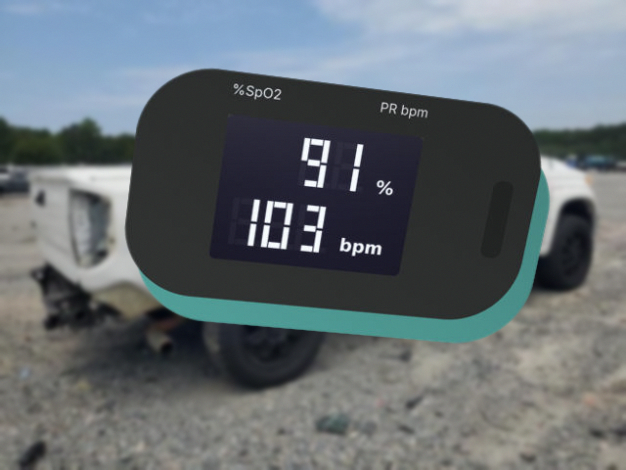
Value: 91 %
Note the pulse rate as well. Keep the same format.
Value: 103 bpm
